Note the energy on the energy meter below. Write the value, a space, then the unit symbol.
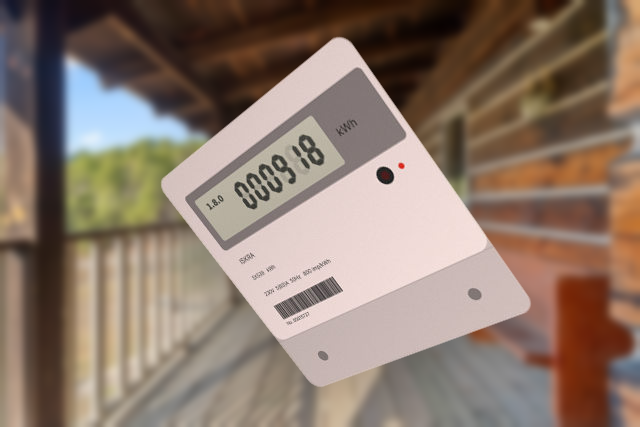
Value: 918 kWh
